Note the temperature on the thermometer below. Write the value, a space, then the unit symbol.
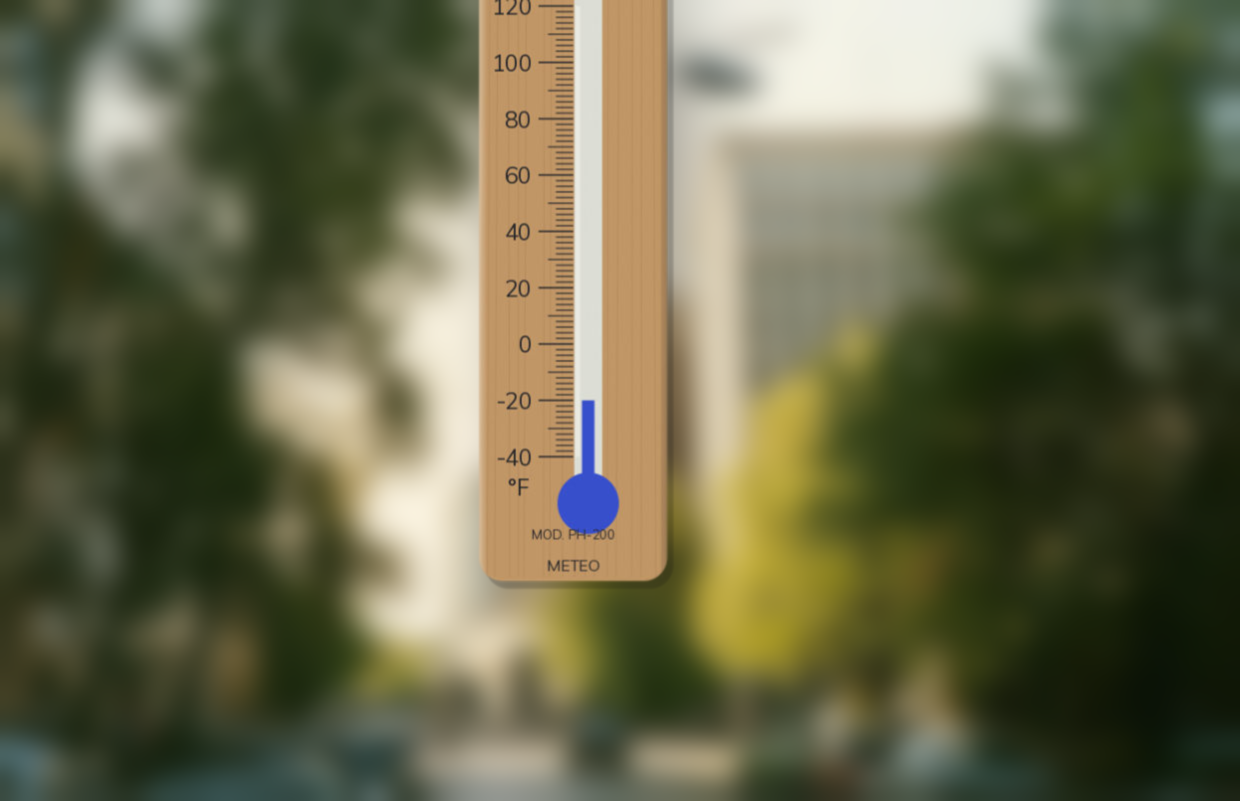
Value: -20 °F
